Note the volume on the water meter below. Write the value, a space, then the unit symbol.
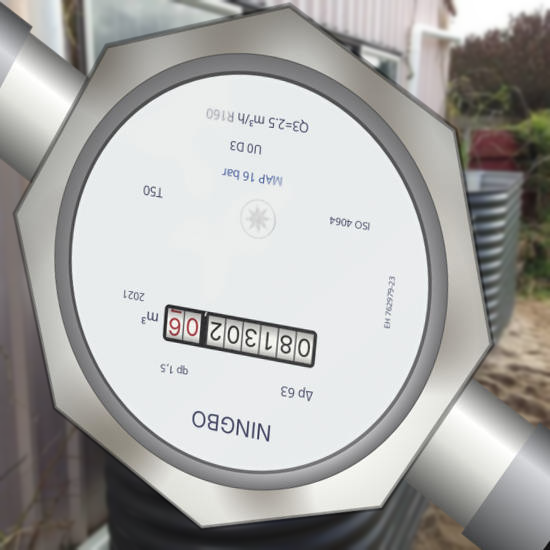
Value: 81302.06 m³
